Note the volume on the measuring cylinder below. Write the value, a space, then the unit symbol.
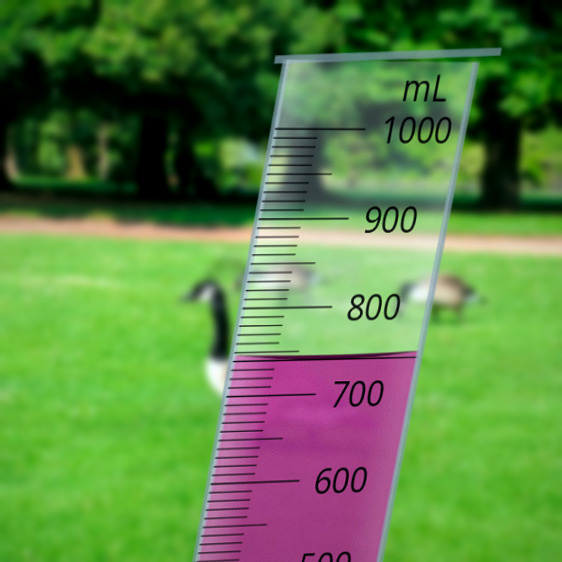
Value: 740 mL
